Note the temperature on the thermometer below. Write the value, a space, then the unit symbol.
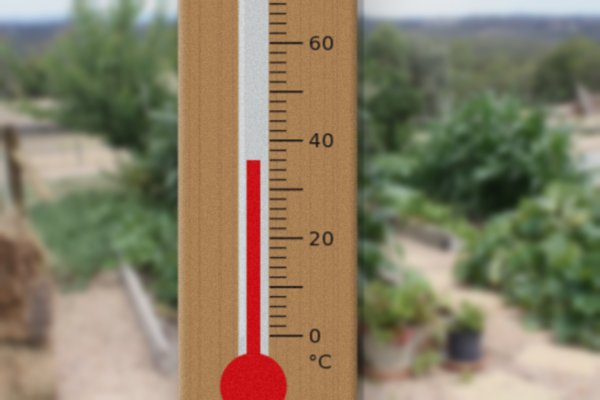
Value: 36 °C
